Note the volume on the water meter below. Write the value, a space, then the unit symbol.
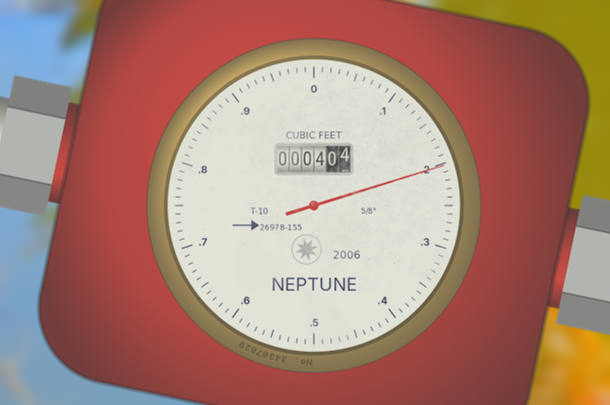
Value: 404.20 ft³
